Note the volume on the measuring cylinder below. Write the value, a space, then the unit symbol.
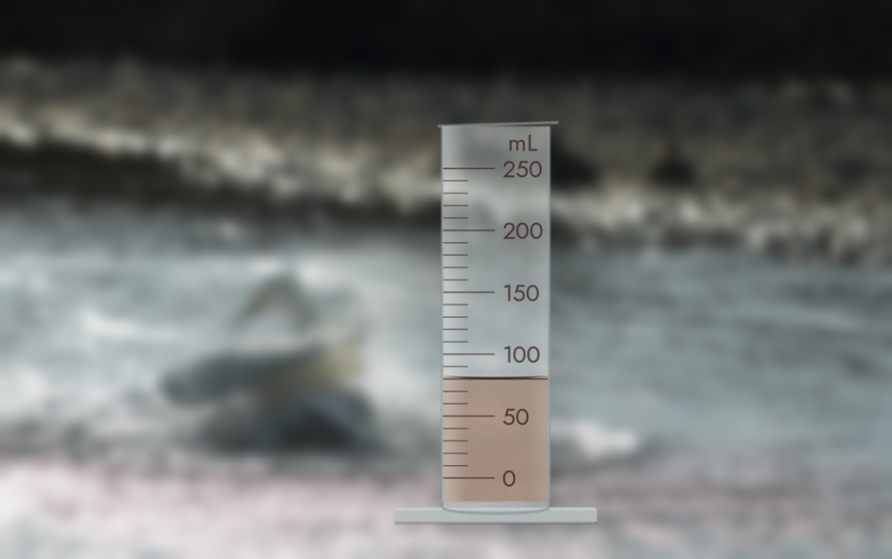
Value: 80 mL
